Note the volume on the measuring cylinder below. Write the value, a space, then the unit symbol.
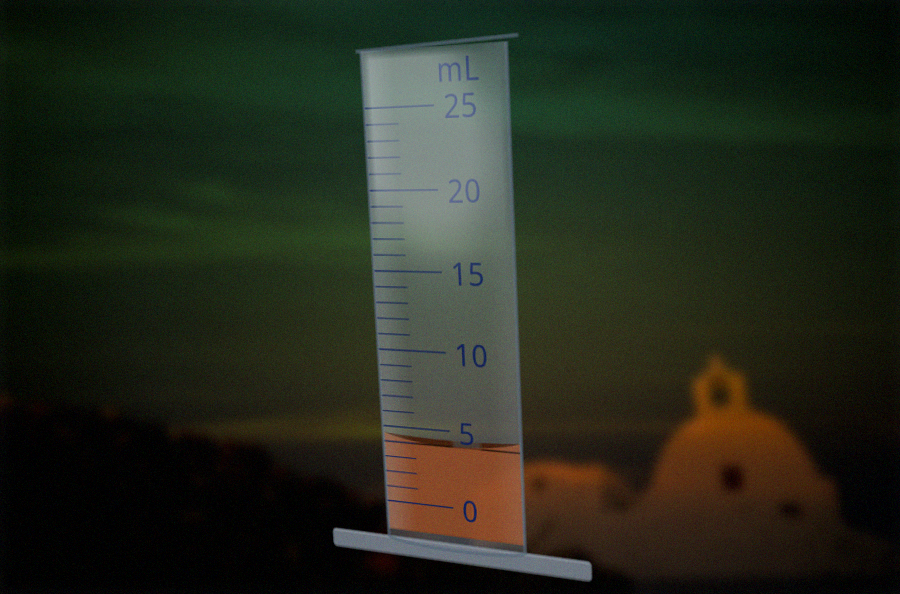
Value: 4 mL
